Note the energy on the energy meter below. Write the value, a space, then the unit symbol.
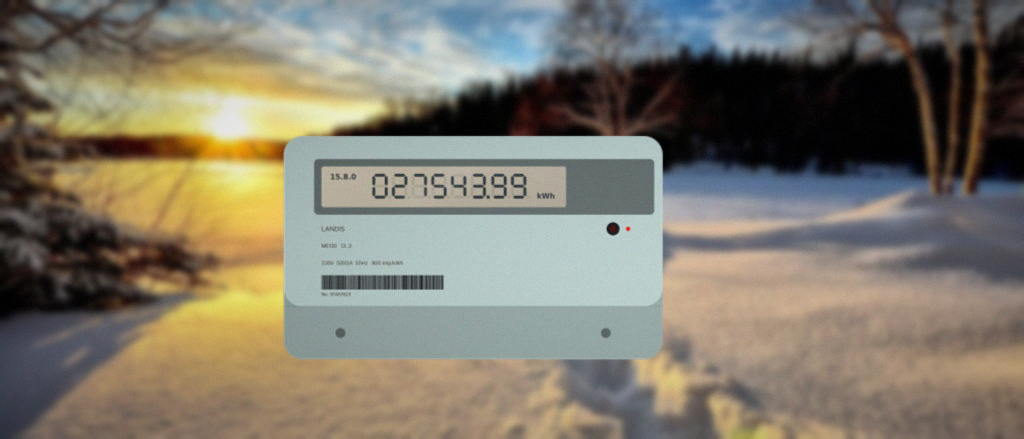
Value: 27543.99 kWh
